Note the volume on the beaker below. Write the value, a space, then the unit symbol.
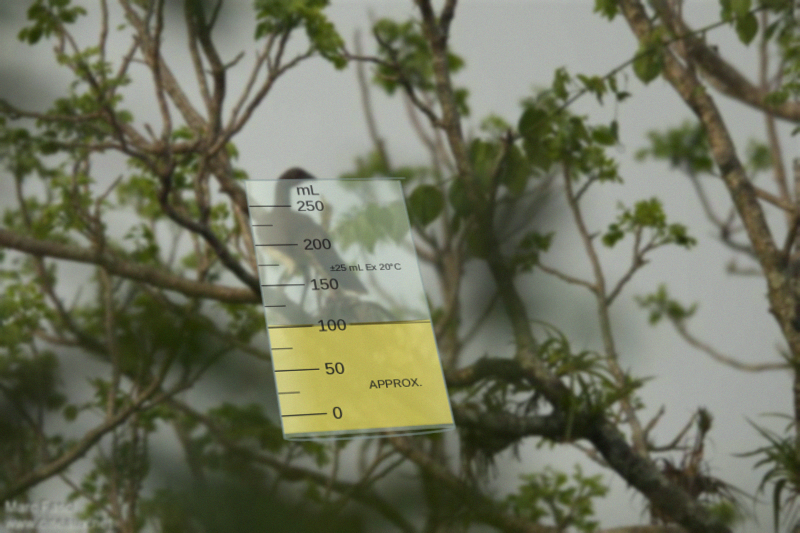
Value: 100 mL
